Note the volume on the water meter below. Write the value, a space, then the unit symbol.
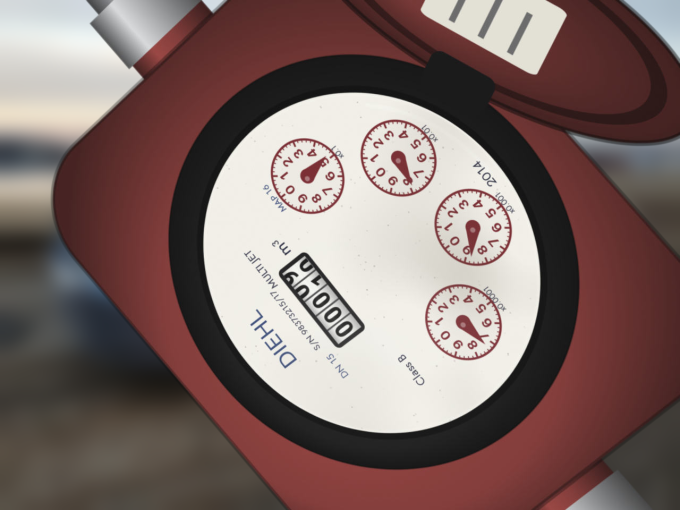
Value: 9.4787 m³
